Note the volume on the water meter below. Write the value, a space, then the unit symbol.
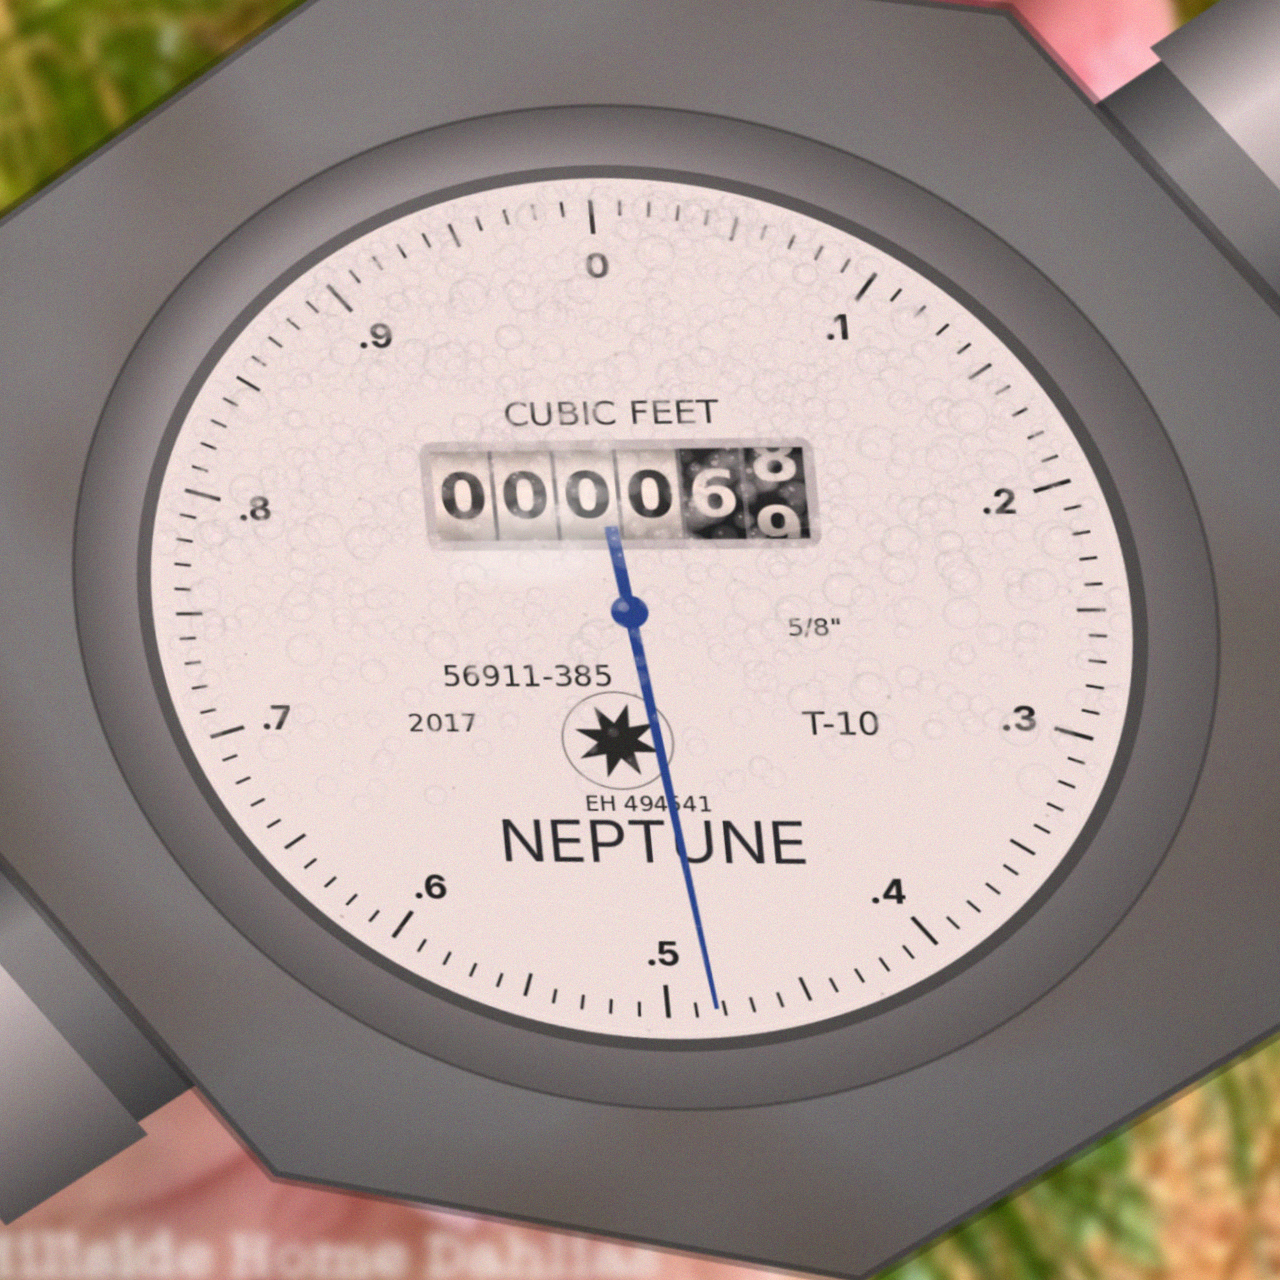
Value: 68.48 ft³
